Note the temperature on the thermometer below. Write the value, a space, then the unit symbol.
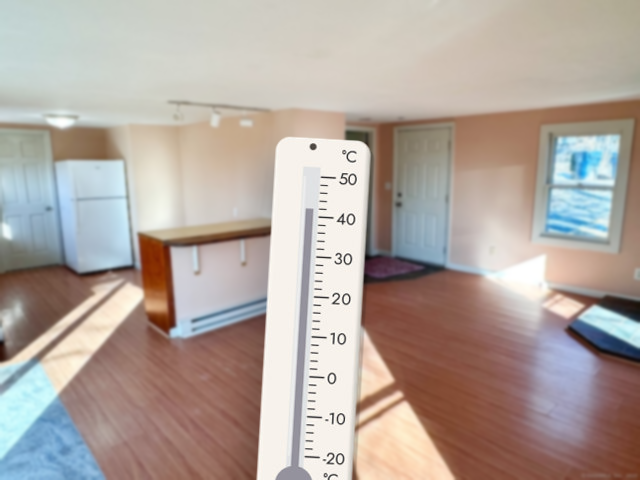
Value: 42 °C
